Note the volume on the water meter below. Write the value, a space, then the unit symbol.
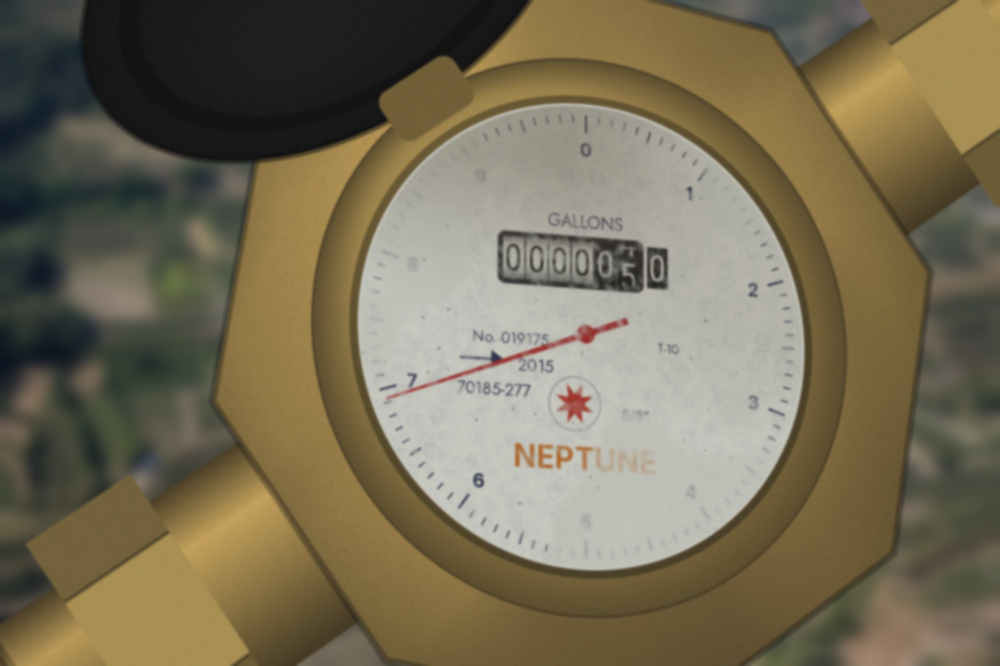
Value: 46.9 gal
